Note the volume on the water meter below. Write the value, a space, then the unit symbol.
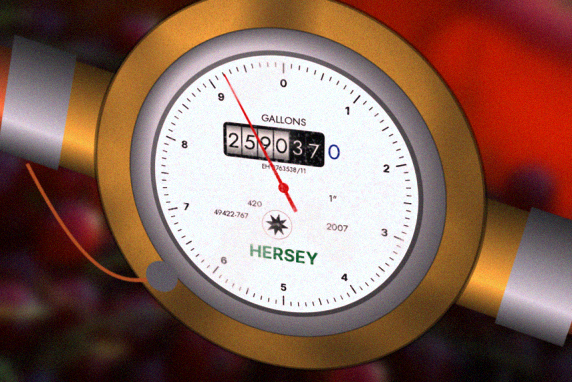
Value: 2590369.2 gal
